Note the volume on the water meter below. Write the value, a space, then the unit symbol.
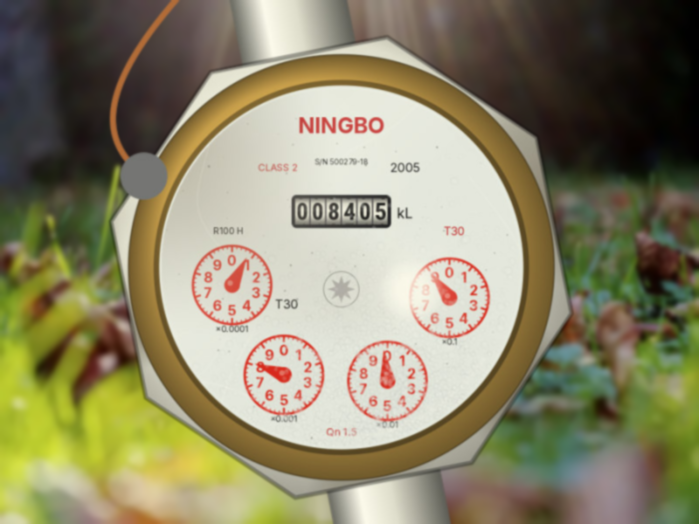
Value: 8405.8980 kL
